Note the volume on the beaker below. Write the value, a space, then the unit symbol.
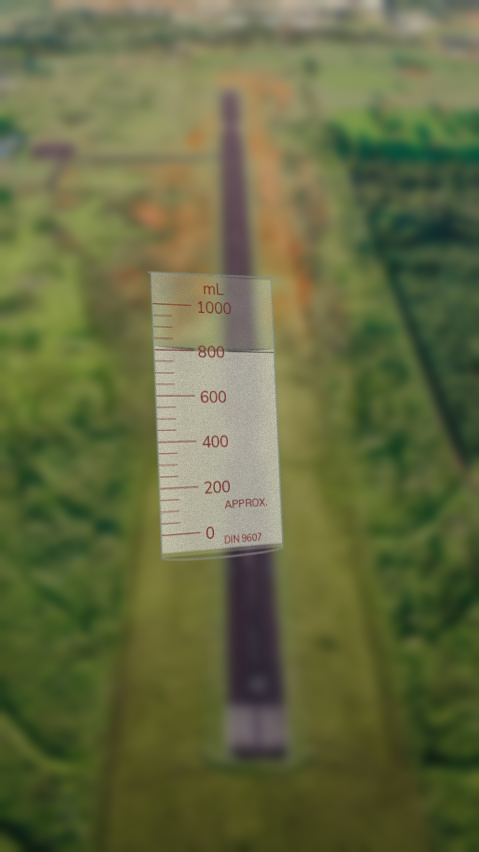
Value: 800 mL
